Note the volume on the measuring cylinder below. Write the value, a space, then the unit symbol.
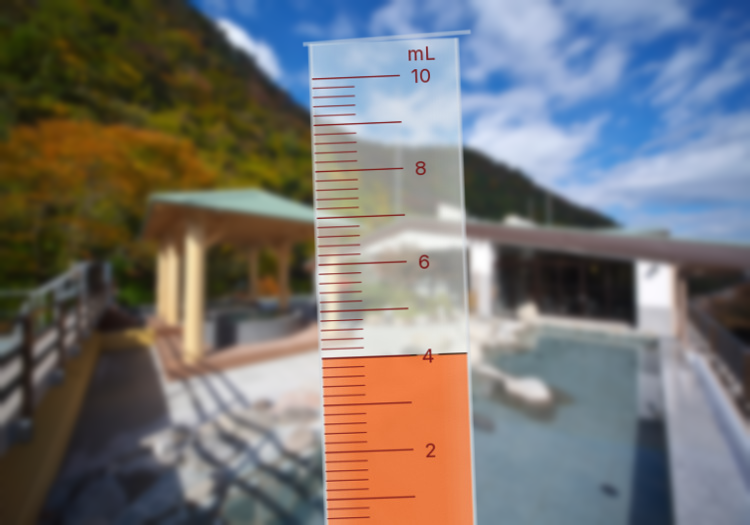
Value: 4 mL
